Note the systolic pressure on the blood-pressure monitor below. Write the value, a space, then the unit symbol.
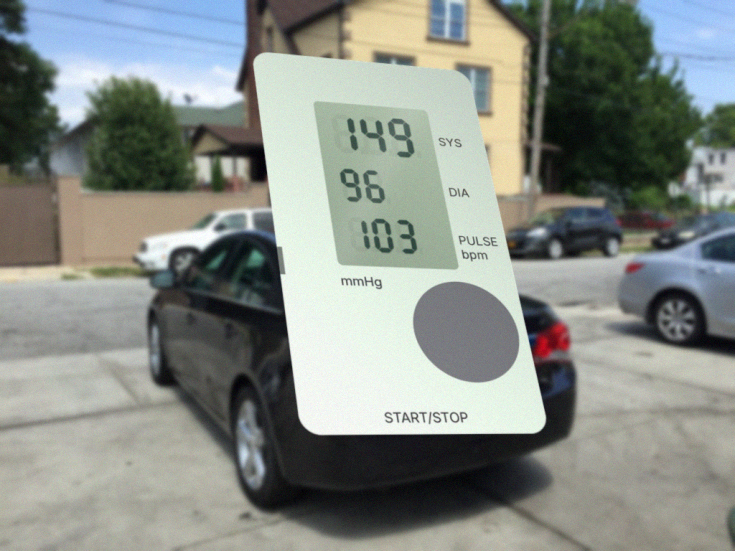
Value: 149 mmHg
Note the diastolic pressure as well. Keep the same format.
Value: 96 mmHg
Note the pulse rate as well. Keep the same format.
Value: 103 bpm
